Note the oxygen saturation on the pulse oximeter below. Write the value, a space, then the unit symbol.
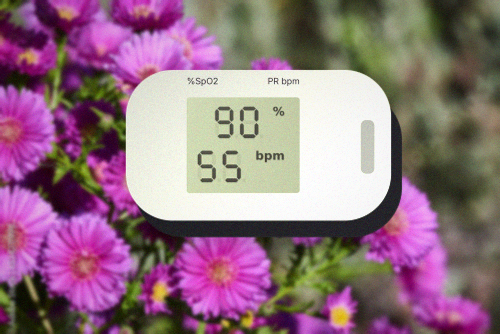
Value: 90 %
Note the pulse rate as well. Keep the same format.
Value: 55 bpm
